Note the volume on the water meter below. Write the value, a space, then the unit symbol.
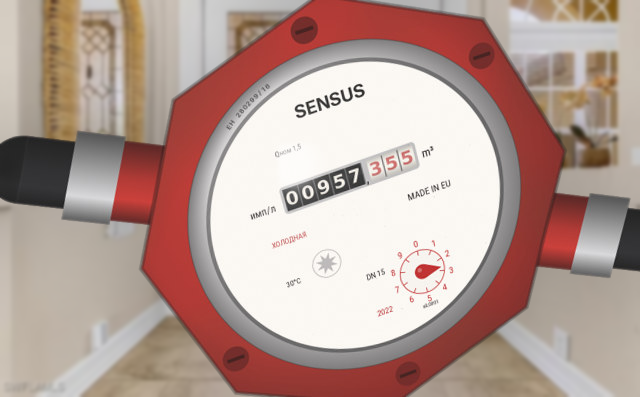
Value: 957.3552 m³
